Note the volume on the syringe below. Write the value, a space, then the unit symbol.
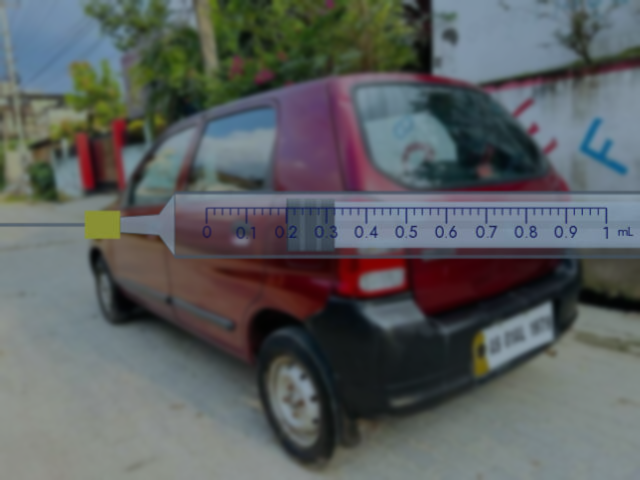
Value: 0.2 mL
